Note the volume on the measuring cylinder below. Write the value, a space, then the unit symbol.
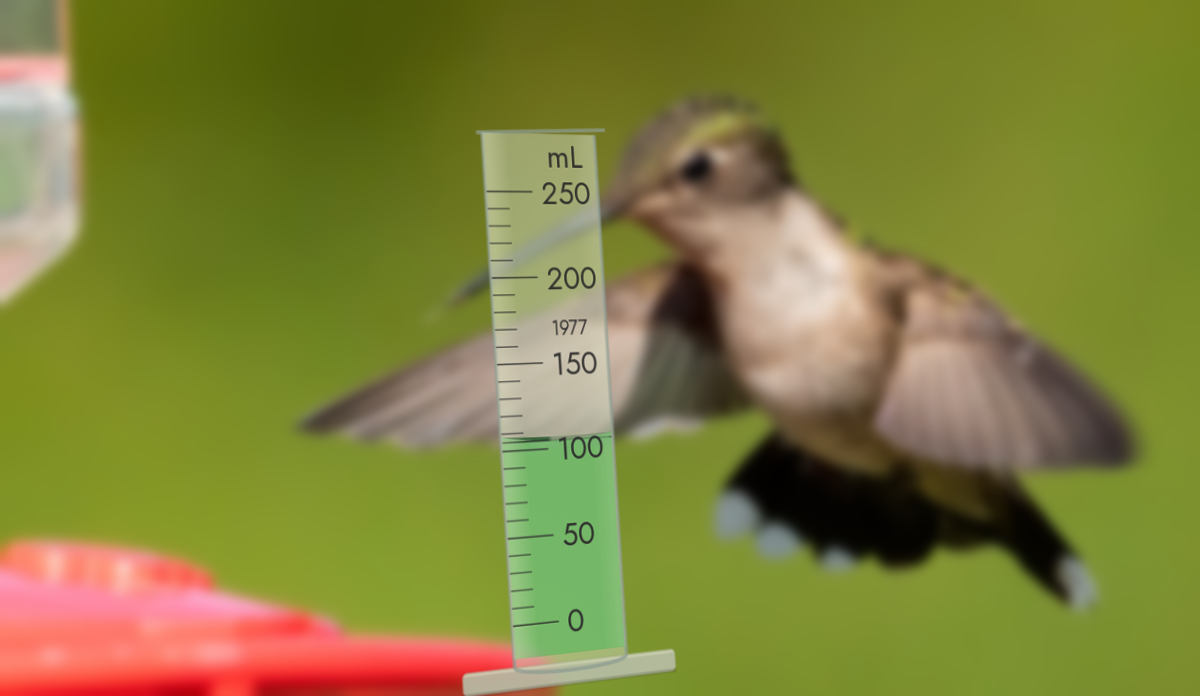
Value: 105 mL
